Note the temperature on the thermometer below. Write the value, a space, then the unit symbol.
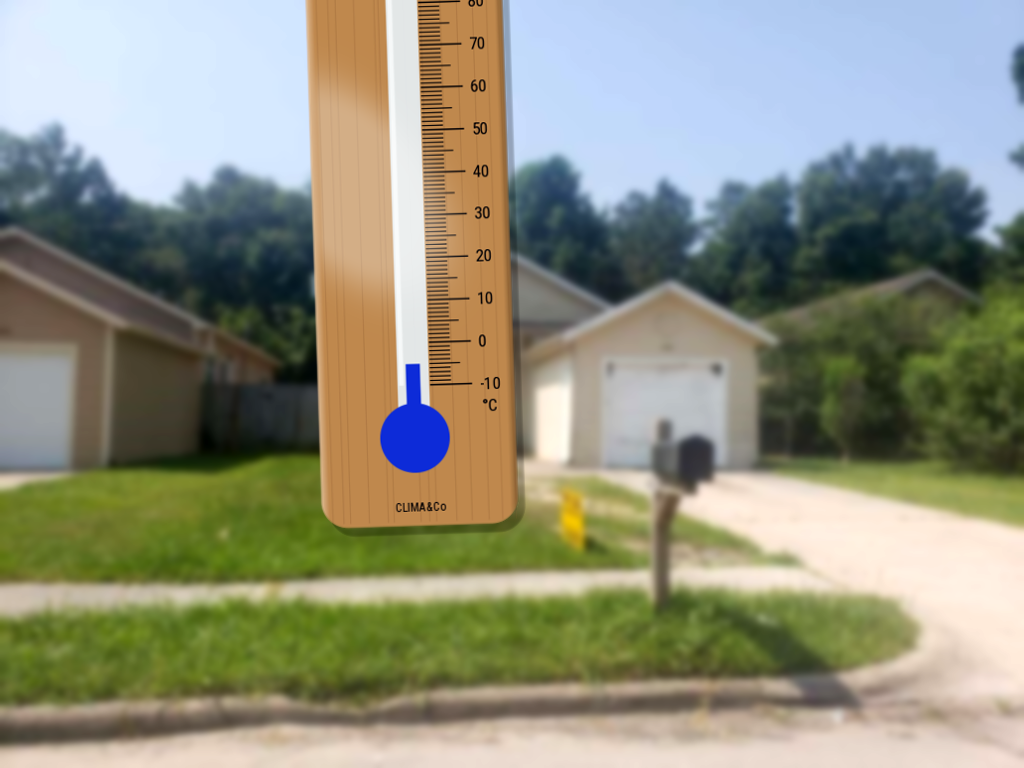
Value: -5 °C
